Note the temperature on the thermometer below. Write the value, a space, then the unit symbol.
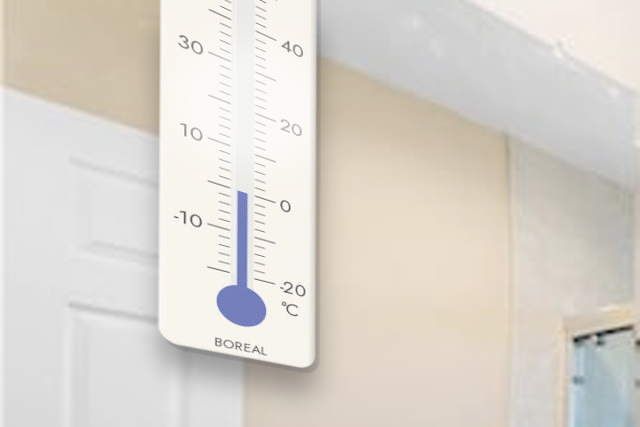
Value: 0 °C
